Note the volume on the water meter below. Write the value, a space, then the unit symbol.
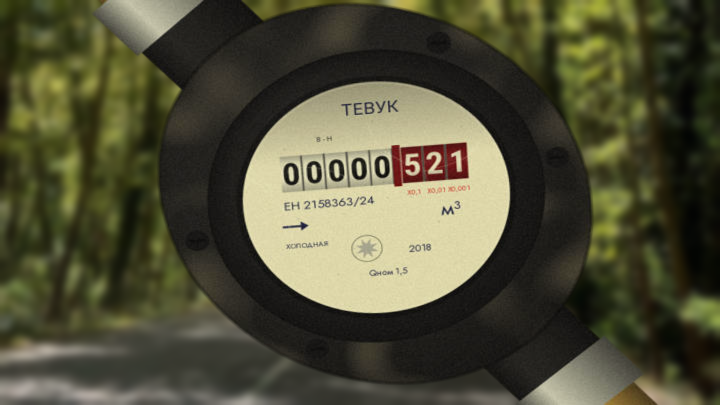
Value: 0.521 m³
